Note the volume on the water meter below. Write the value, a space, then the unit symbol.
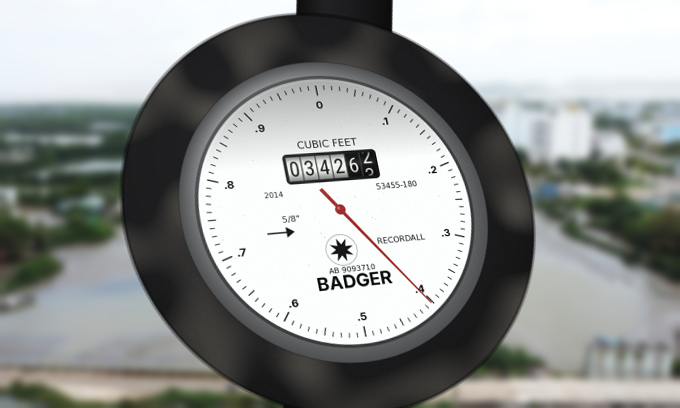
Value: 34262.40 ft³
